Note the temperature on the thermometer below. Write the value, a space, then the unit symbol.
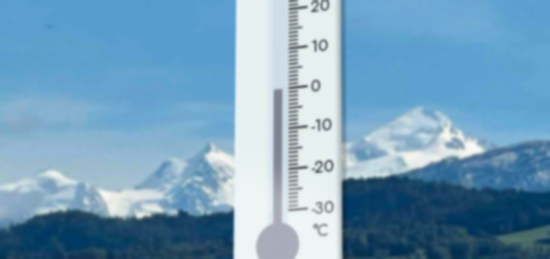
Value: 0 °C
